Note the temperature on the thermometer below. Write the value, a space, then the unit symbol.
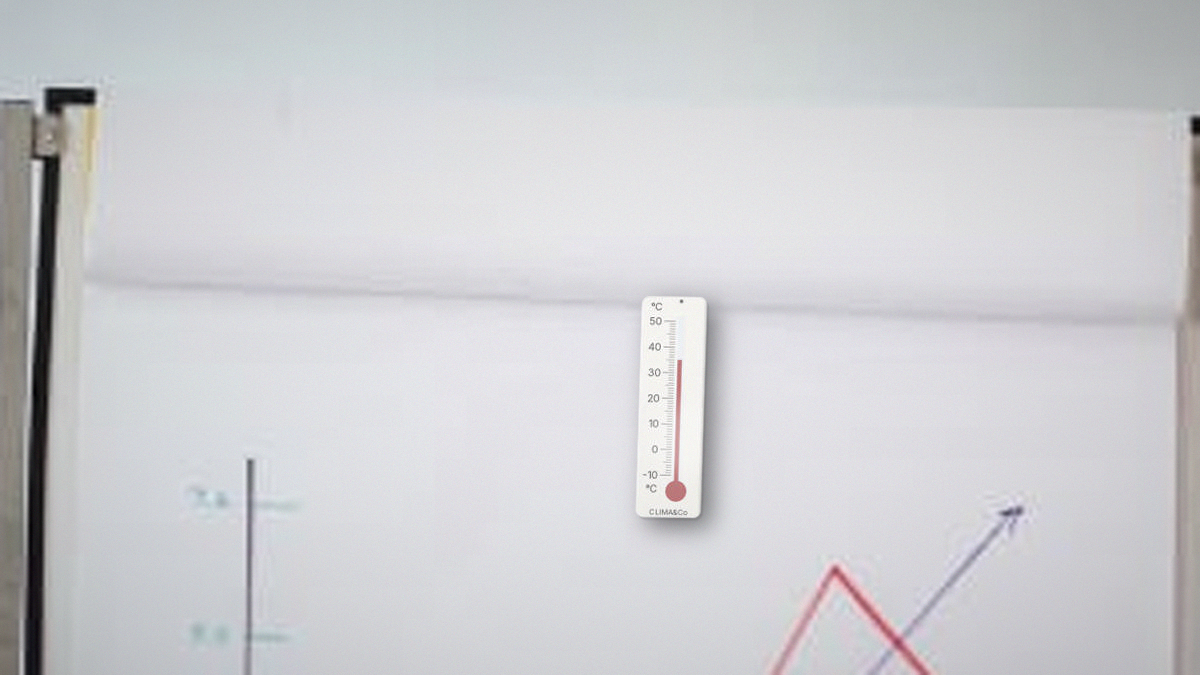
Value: 35 °C
